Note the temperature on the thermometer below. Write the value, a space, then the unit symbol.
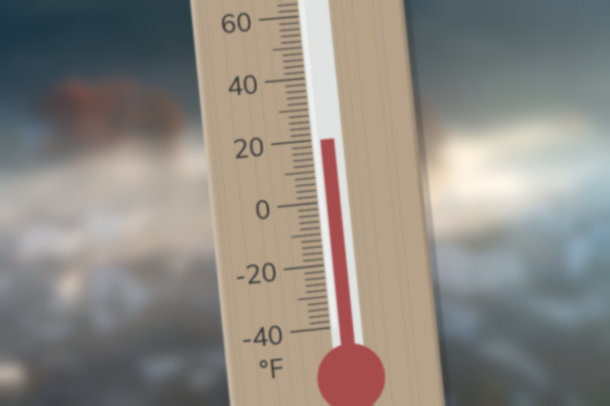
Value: 20 °F
